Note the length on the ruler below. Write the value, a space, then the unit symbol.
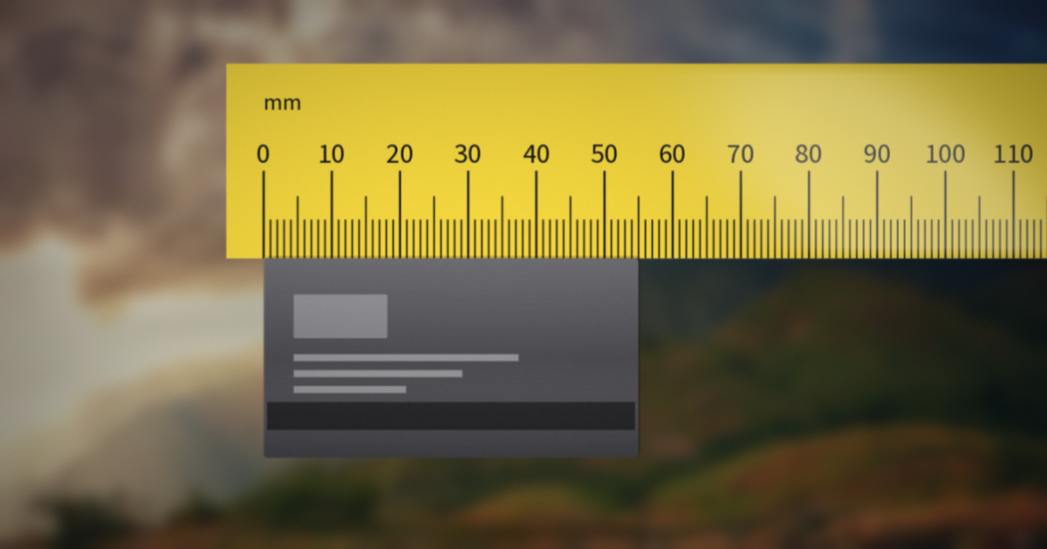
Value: 55 mm
